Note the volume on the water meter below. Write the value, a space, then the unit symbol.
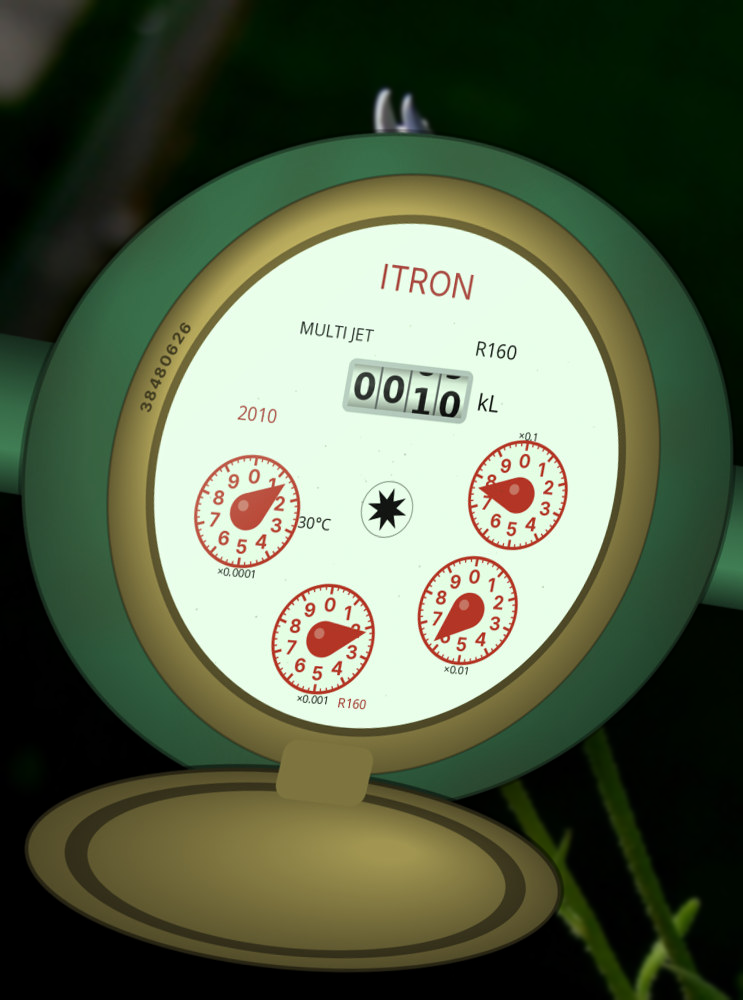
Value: 9.7621 kL
